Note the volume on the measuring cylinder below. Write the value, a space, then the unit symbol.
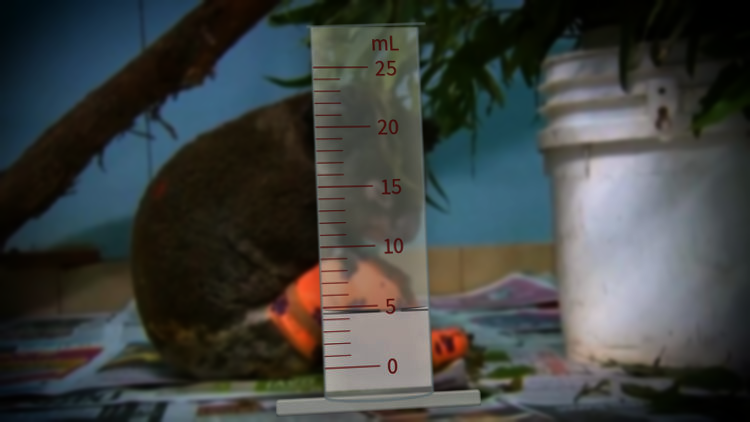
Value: 4.5 mL
